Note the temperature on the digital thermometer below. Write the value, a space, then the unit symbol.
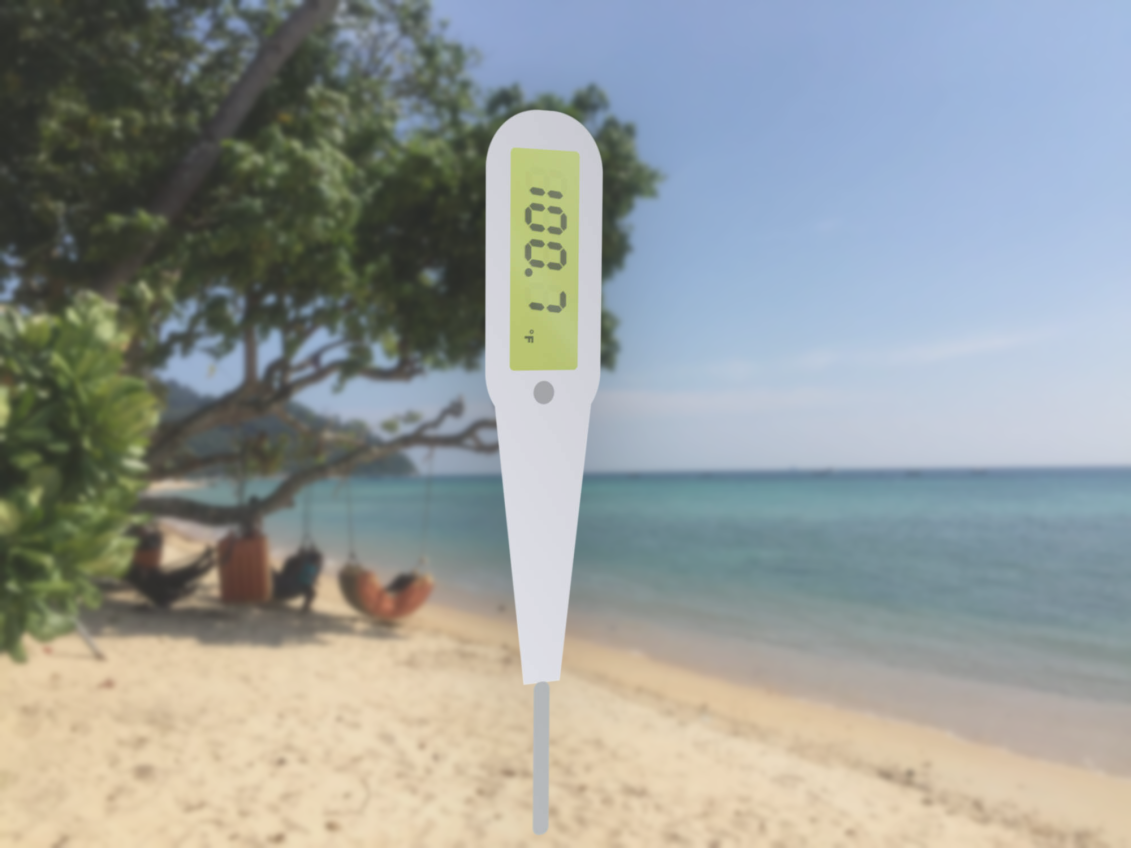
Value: 100.7 °F
